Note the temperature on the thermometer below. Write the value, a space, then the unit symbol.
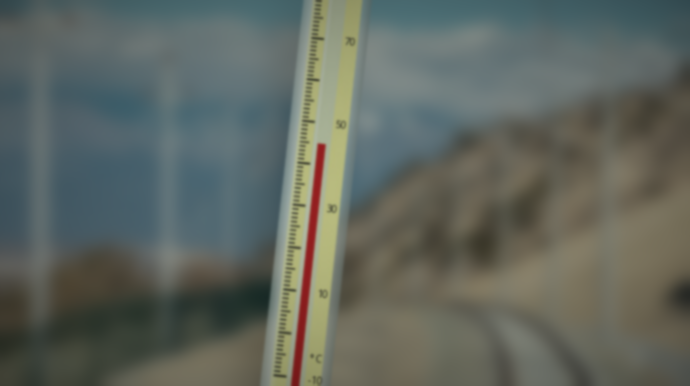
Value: 45 °C
